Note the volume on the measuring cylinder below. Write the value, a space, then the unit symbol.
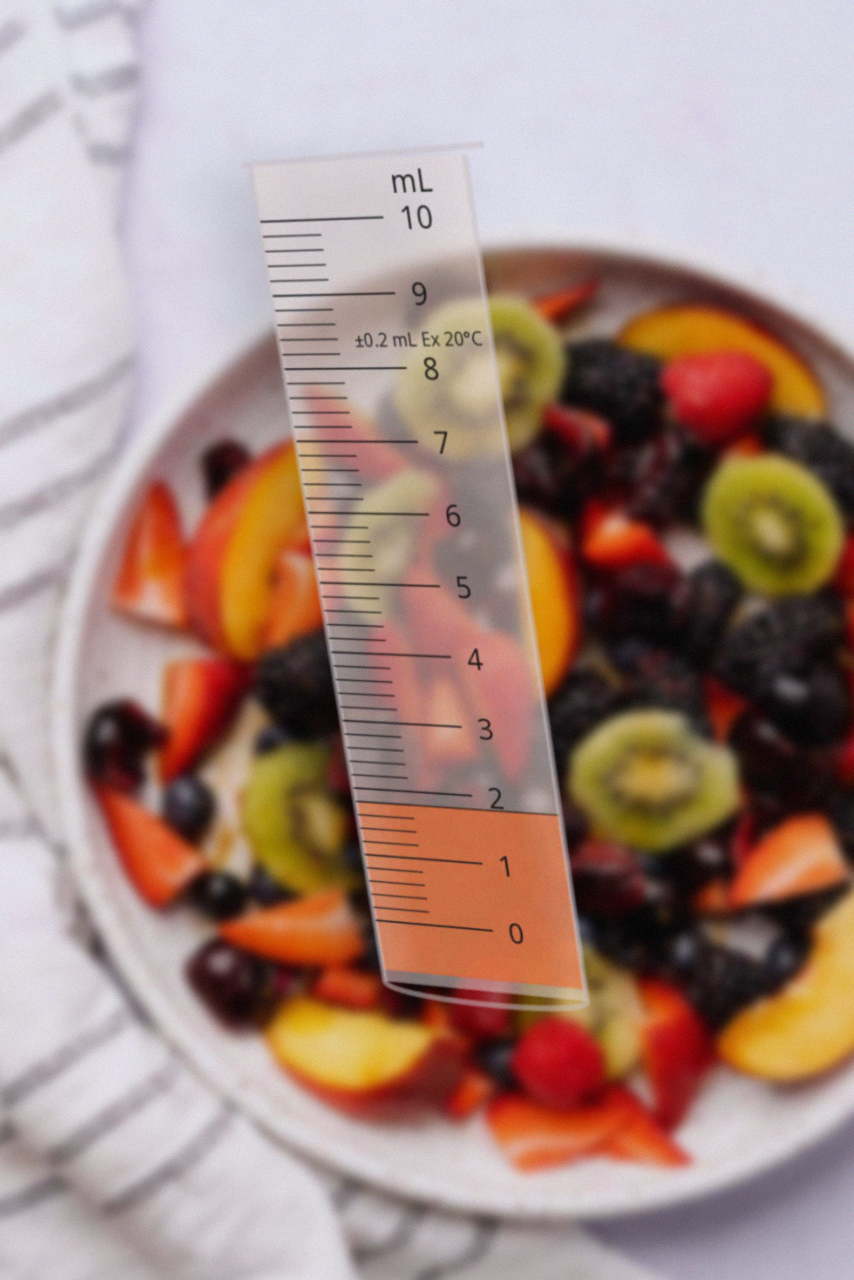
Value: 1.8 mL
